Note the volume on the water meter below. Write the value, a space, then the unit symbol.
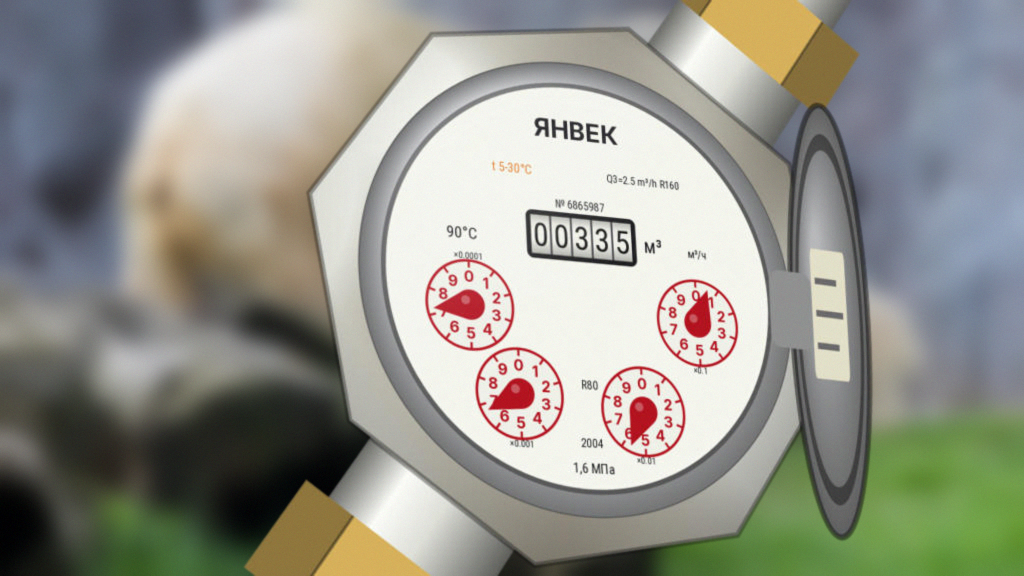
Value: 335.0567 m³
